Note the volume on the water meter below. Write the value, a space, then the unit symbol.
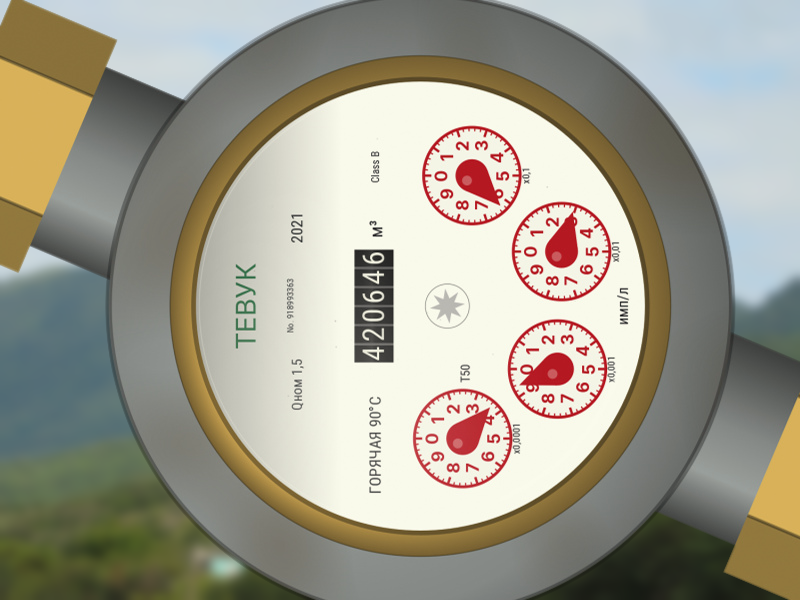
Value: 420646.6293 m³
